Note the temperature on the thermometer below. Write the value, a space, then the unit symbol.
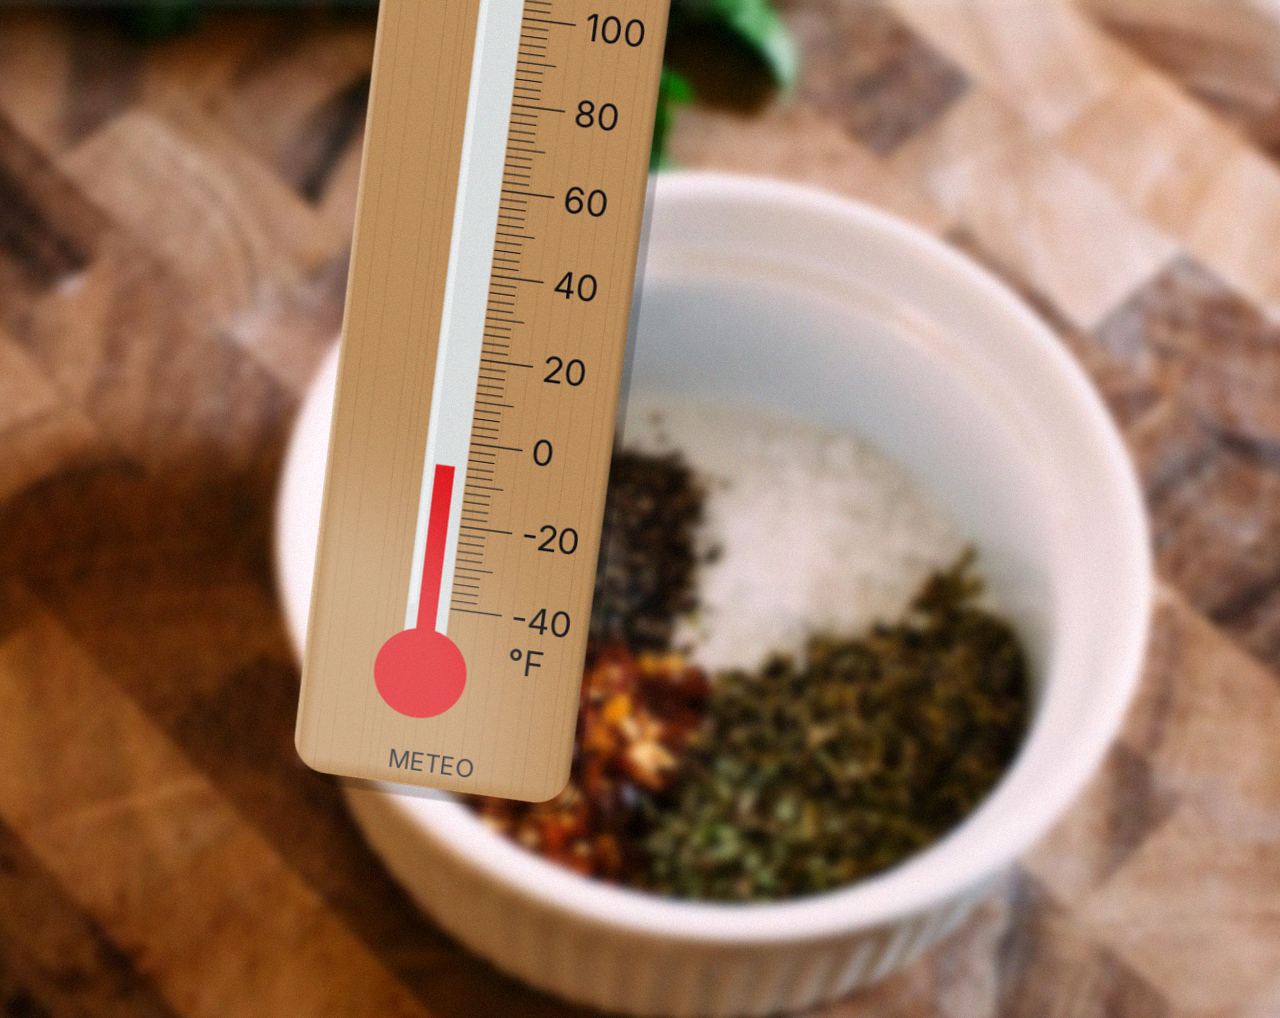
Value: -6 °F
